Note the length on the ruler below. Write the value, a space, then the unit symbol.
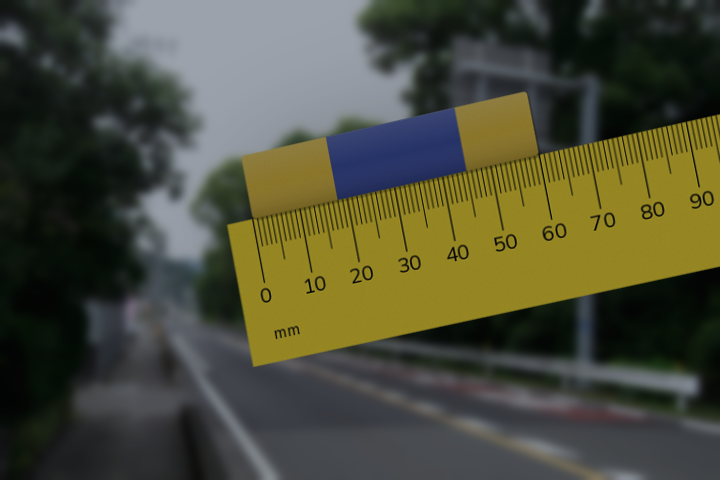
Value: 60 mm
